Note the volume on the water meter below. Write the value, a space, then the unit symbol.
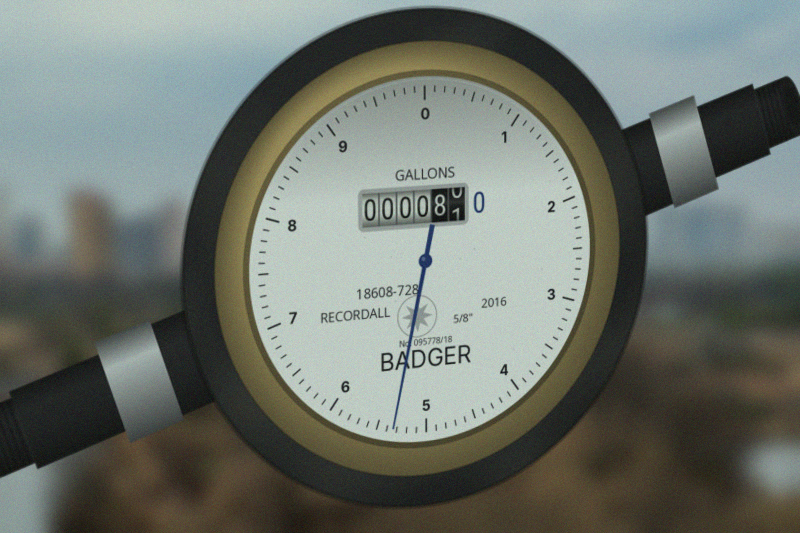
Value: 805.3 gal
